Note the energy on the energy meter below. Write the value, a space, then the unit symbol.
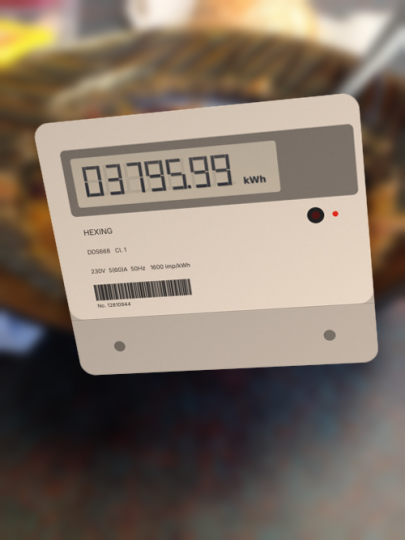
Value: 3795.99 kWh
